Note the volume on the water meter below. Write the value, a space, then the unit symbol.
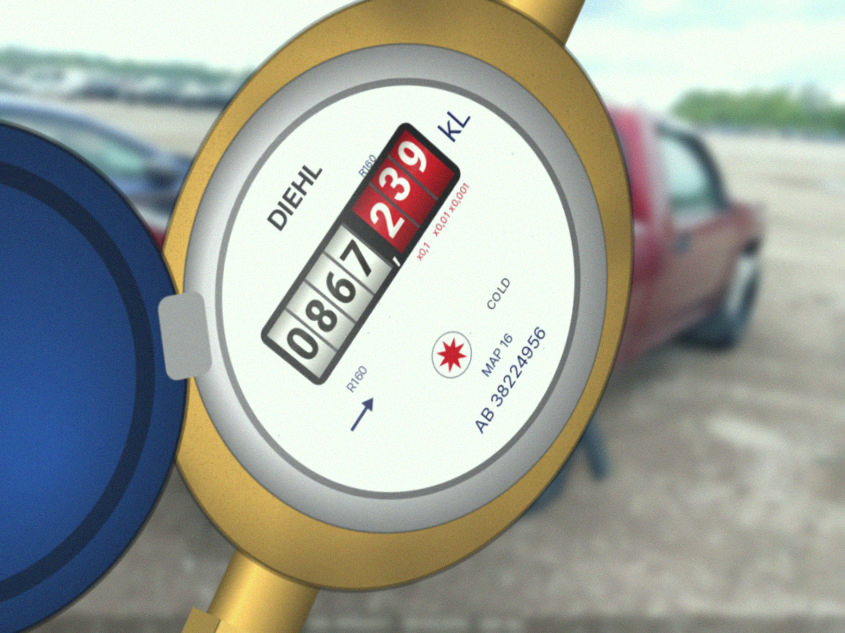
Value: 867.239 kL
